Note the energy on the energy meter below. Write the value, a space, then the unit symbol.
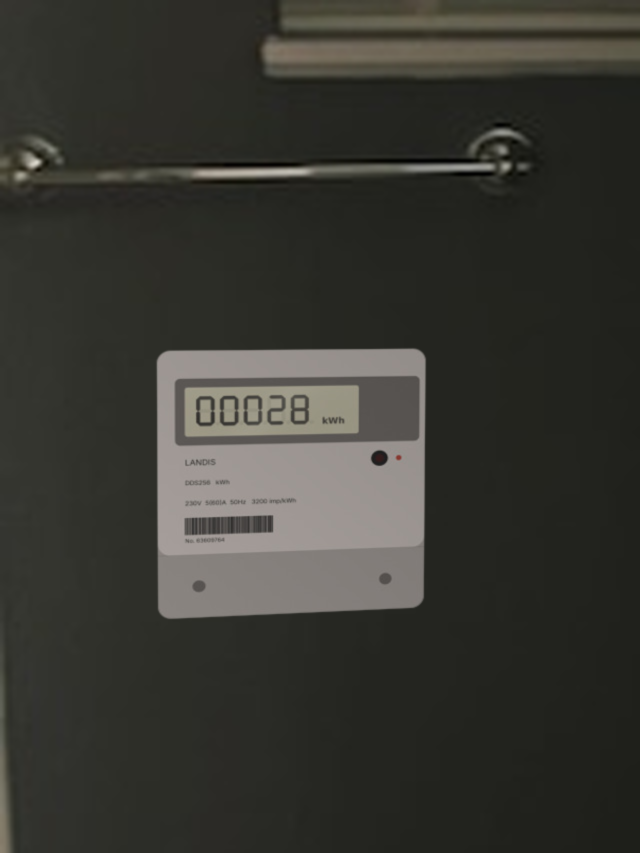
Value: 28 kWh
